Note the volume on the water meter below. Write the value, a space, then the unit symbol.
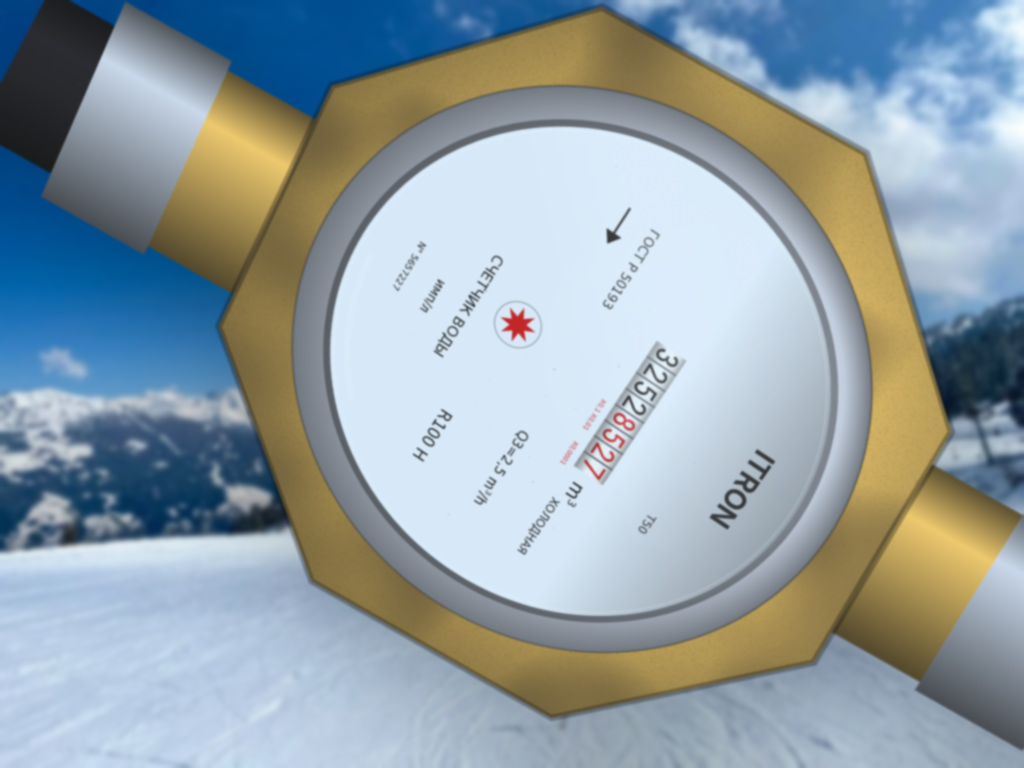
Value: 3252.8527 m³
